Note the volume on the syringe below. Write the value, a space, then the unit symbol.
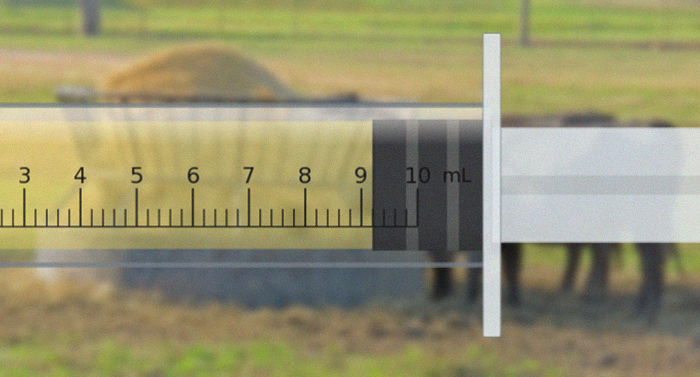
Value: 9.2 mL
